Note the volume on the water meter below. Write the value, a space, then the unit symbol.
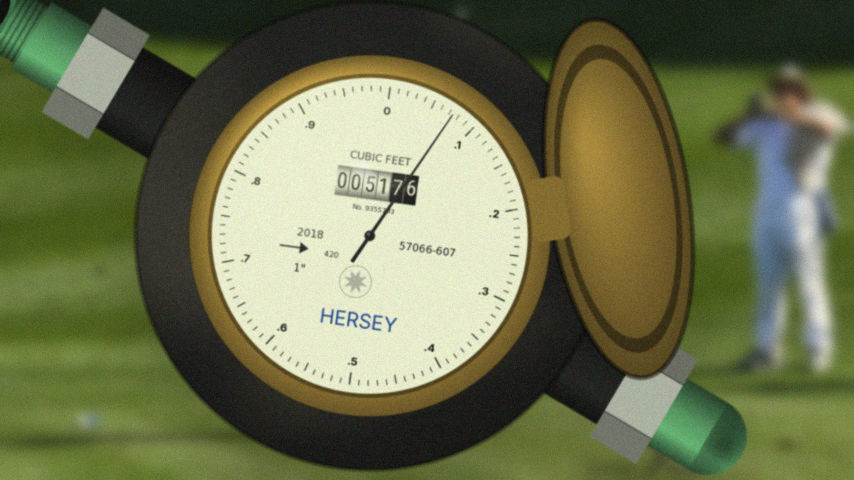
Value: 5176.07 ft³
